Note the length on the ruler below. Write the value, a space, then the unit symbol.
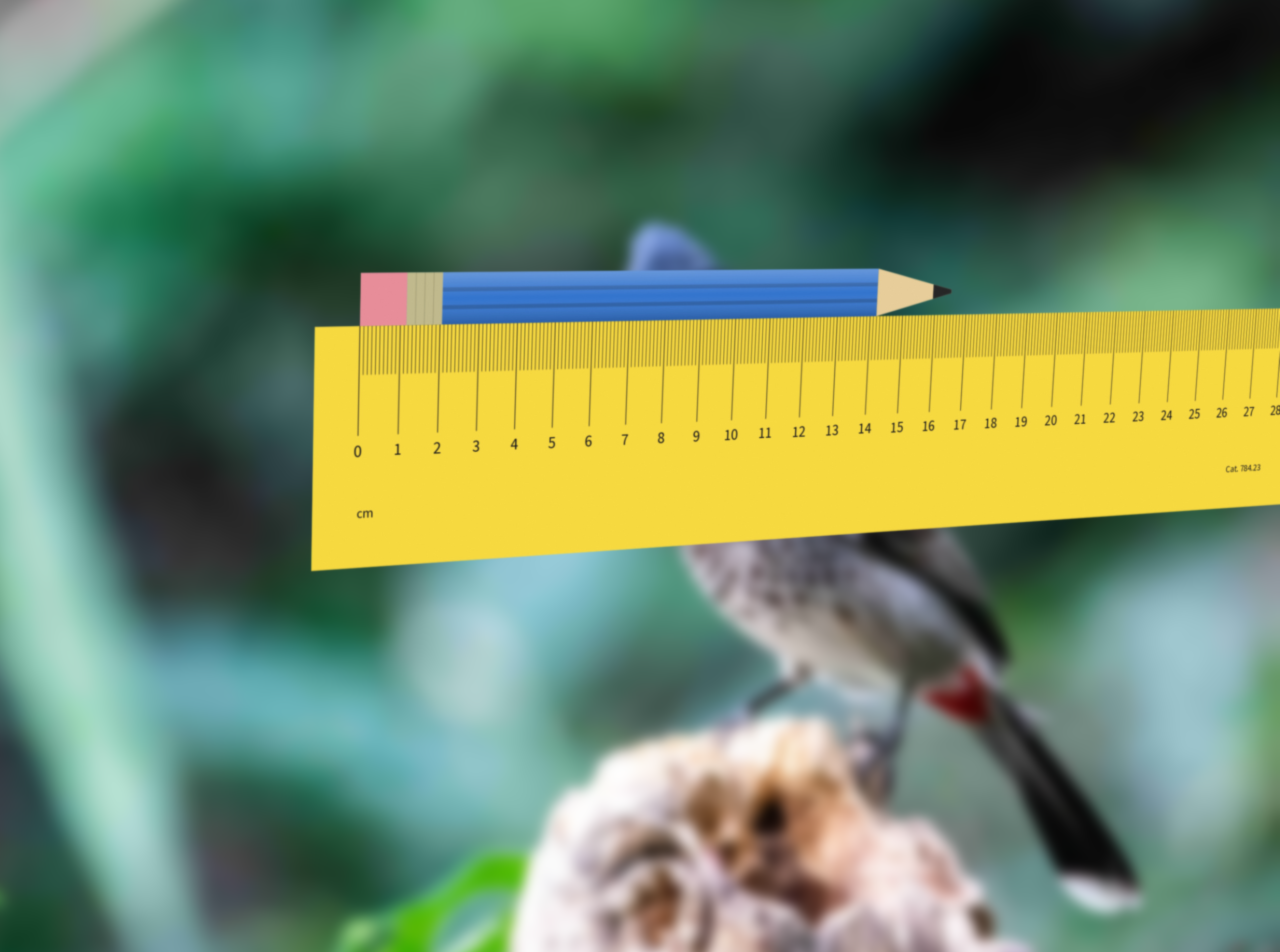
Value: 16.5 cm
